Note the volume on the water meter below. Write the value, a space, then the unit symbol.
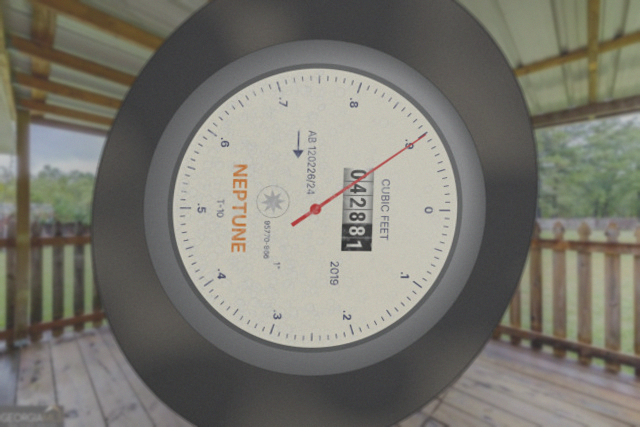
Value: 42880.90 ft³
